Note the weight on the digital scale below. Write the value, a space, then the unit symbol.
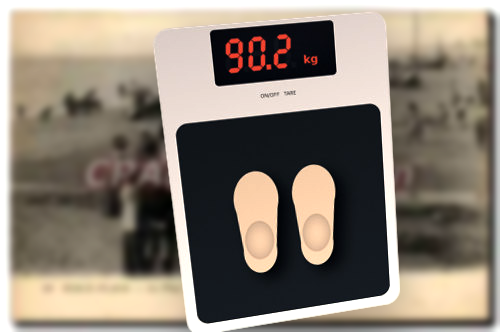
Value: 90.2 kg
